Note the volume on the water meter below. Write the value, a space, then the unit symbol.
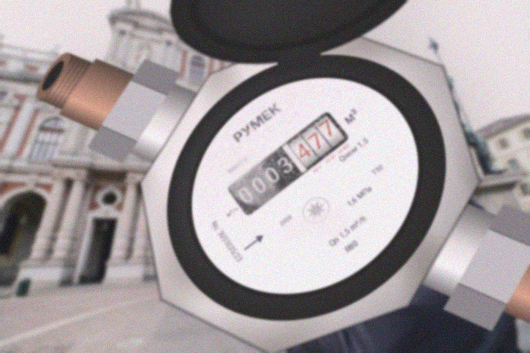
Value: 3.477 m³
